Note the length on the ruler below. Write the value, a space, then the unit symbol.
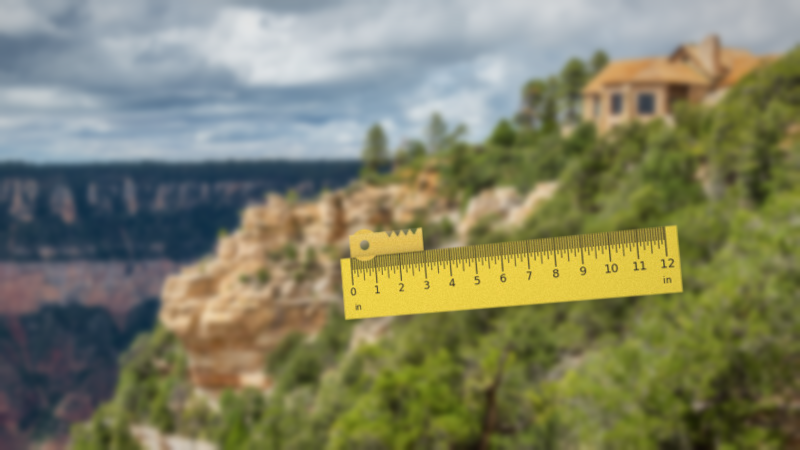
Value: 3 in
